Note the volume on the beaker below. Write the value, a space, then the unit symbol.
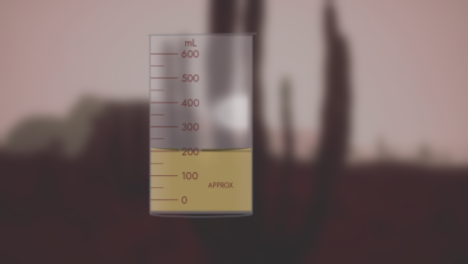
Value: 200 mL
